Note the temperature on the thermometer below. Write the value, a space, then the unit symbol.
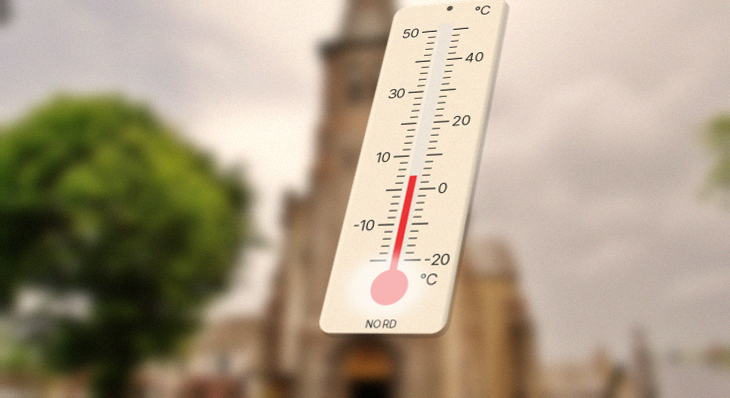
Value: 4 °C
